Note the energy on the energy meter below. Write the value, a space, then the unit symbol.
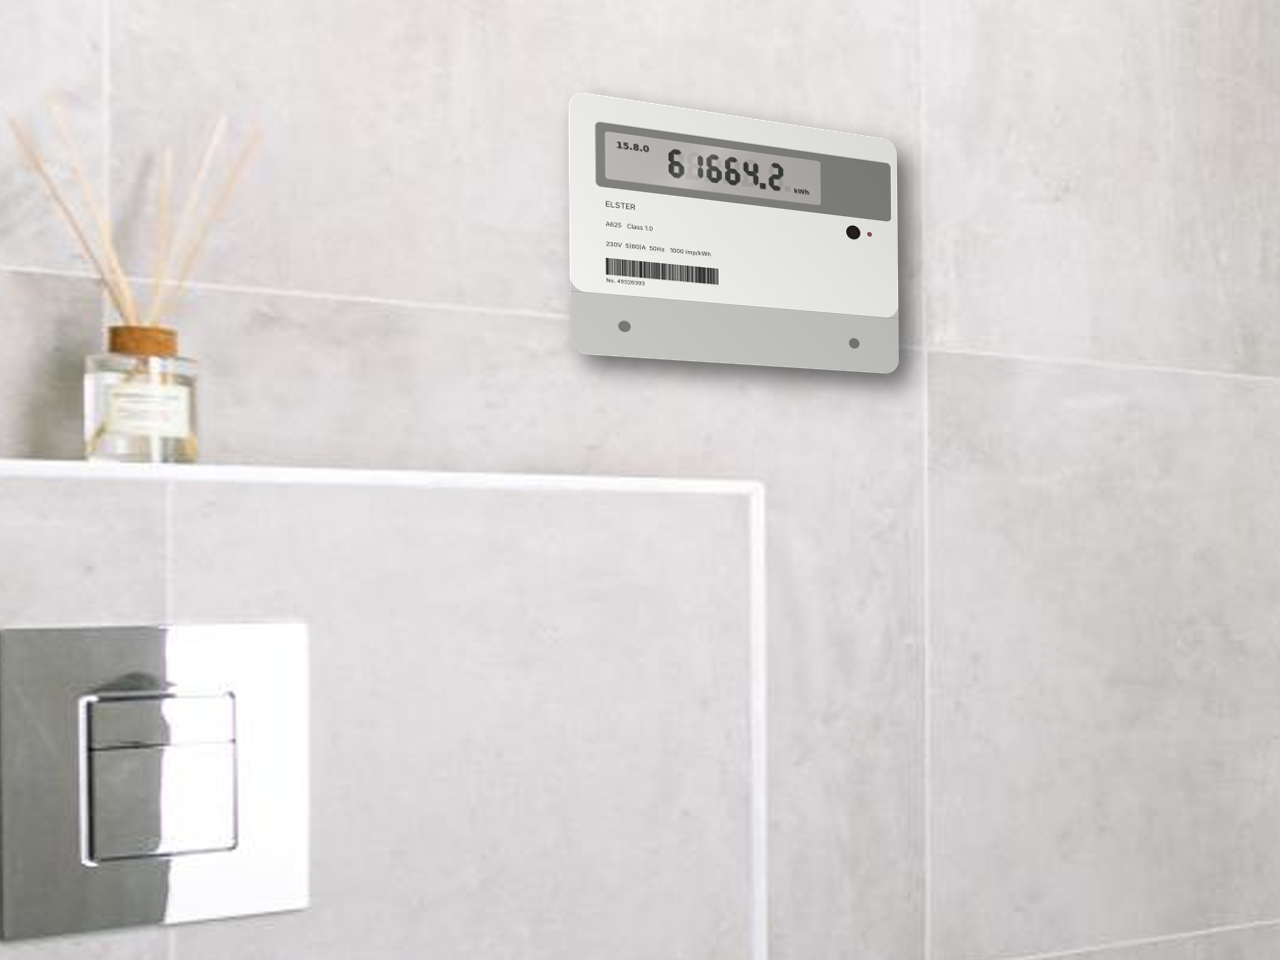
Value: 61664.2 kWh
